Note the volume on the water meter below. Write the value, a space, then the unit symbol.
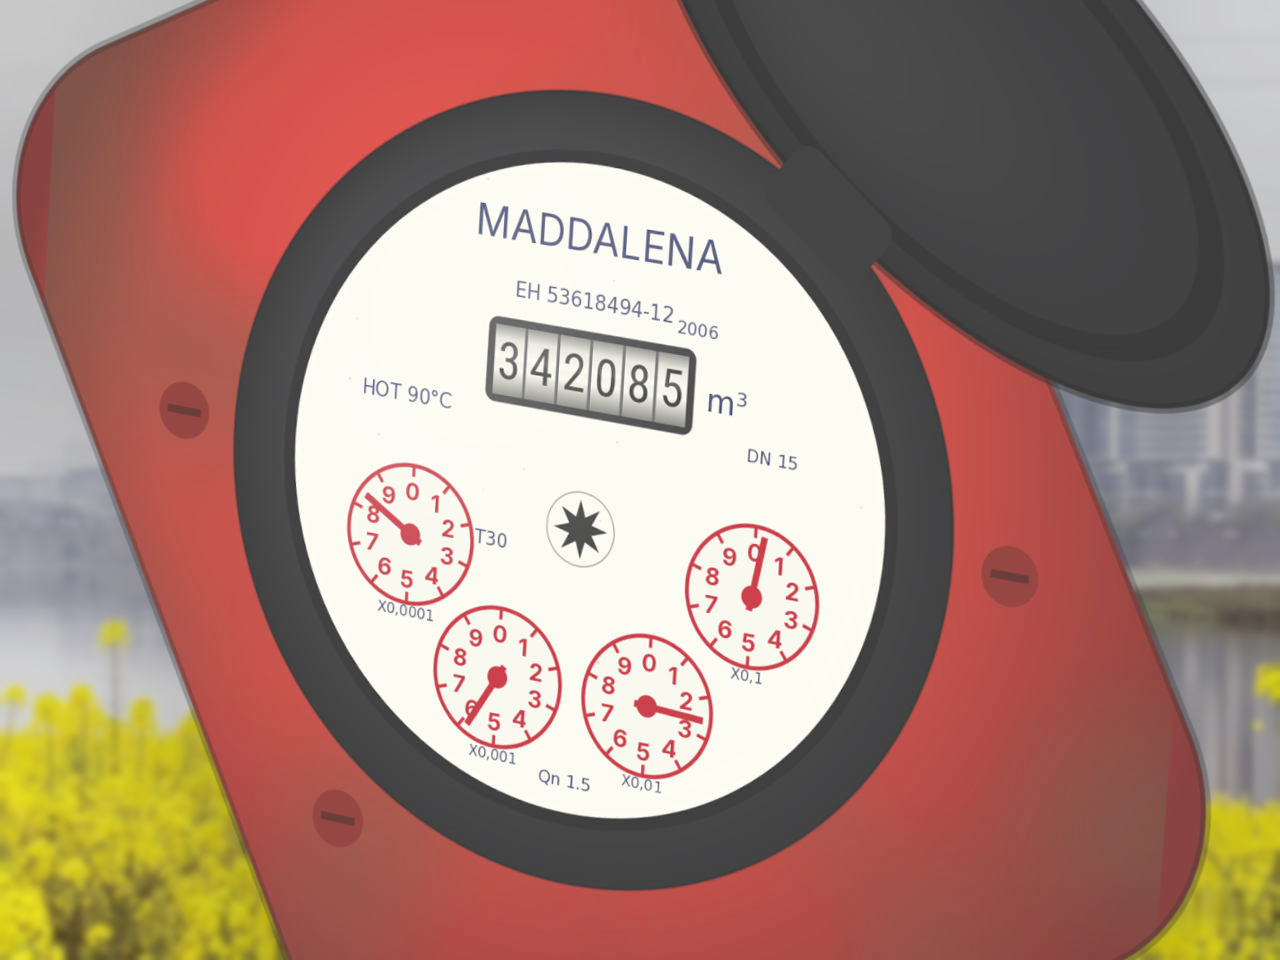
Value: 342085.0258 m³
